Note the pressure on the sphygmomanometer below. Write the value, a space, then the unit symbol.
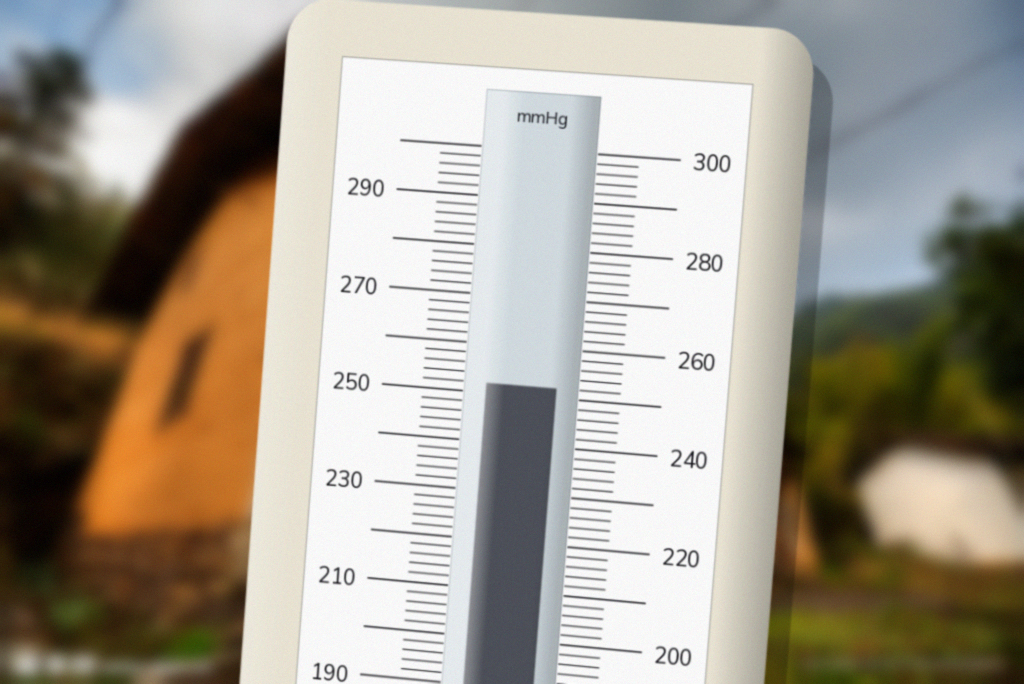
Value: 252 mmHg
